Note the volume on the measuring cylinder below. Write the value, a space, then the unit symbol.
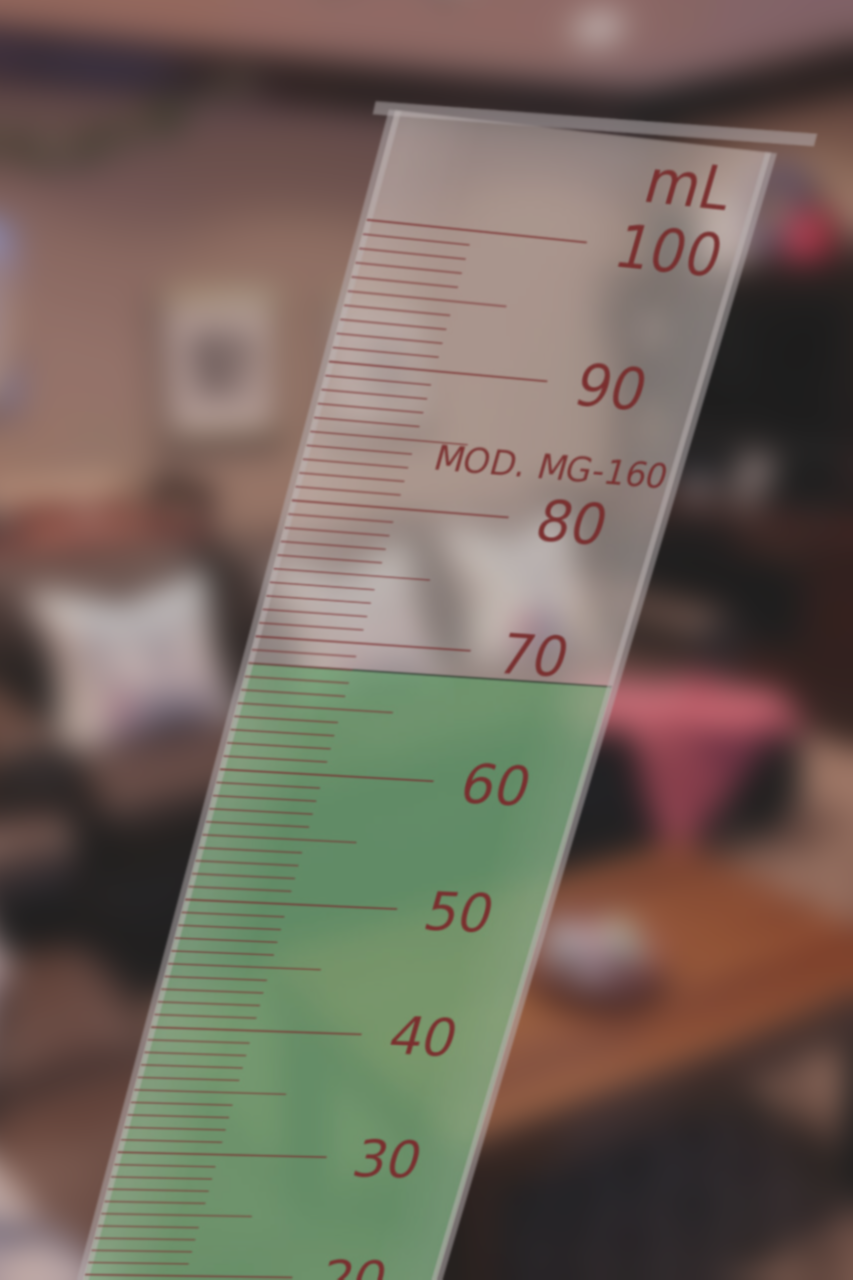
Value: 68 mL
